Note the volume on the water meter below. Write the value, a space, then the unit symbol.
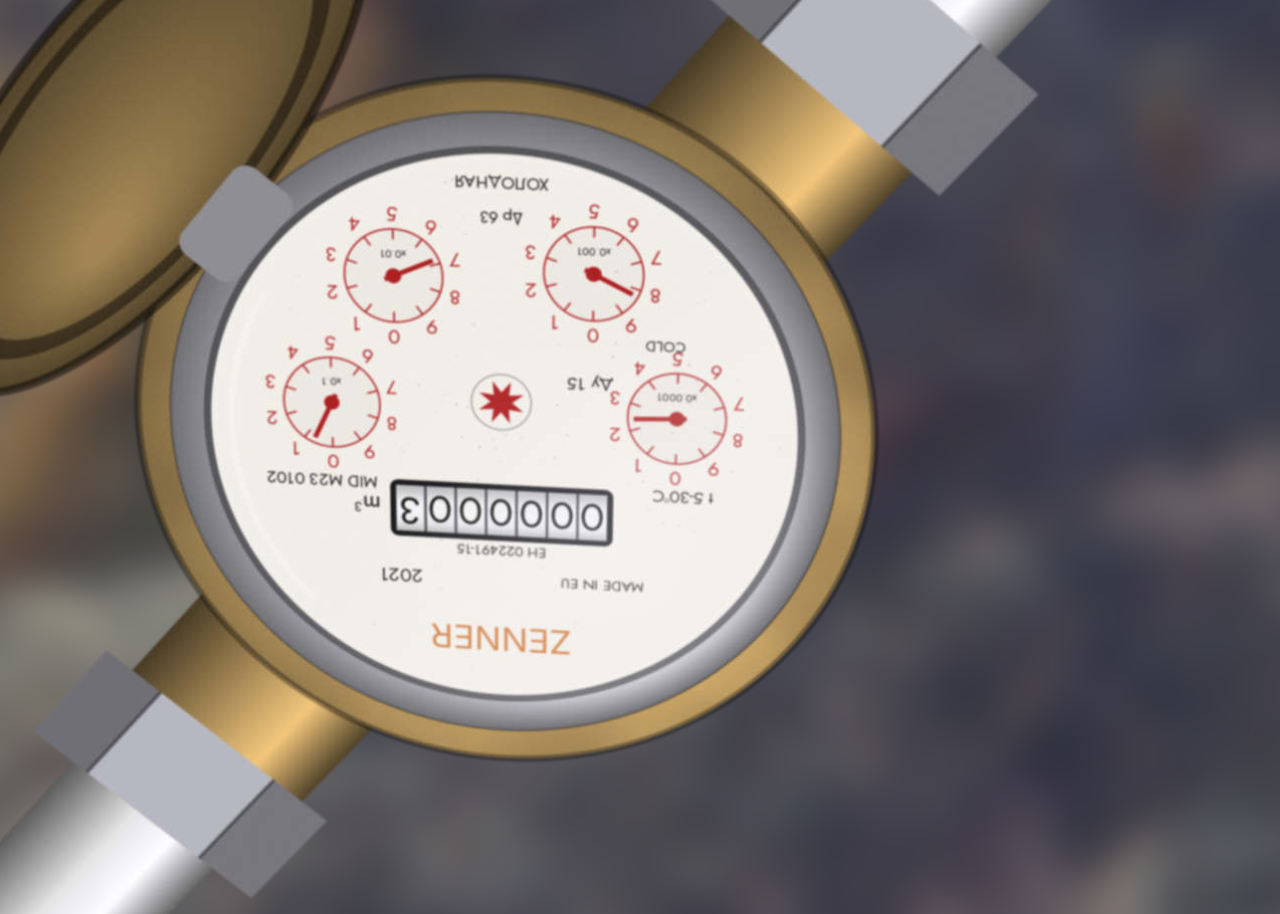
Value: 3.0682 m³
